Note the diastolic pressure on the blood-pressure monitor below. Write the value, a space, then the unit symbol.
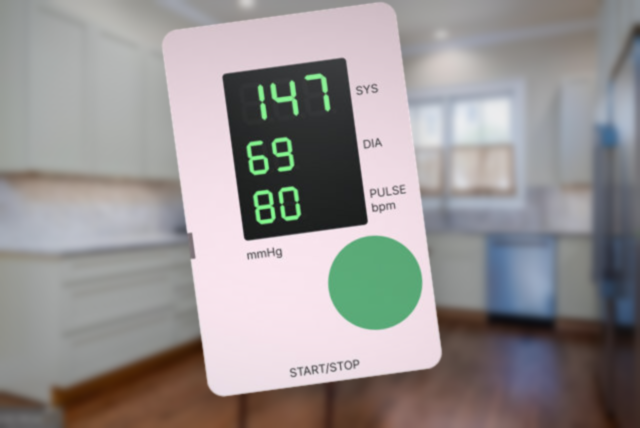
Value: 69 mmHg
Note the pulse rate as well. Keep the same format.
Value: 80 bpm
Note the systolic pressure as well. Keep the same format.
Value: 147 mmHg
